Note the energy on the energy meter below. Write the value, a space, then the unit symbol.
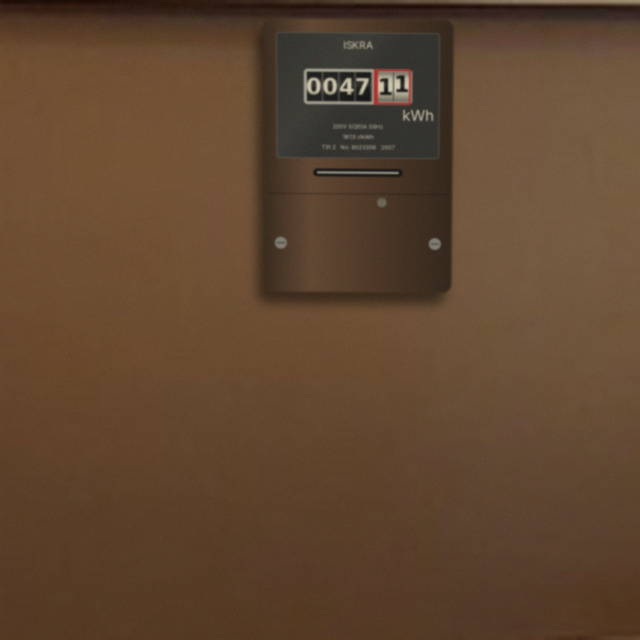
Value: 47.11 kWh
